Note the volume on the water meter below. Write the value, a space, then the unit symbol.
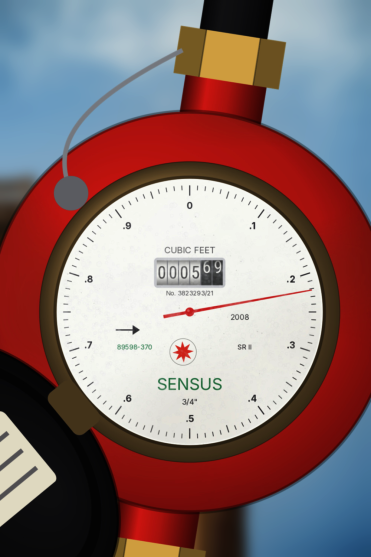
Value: 569.22 ft³
